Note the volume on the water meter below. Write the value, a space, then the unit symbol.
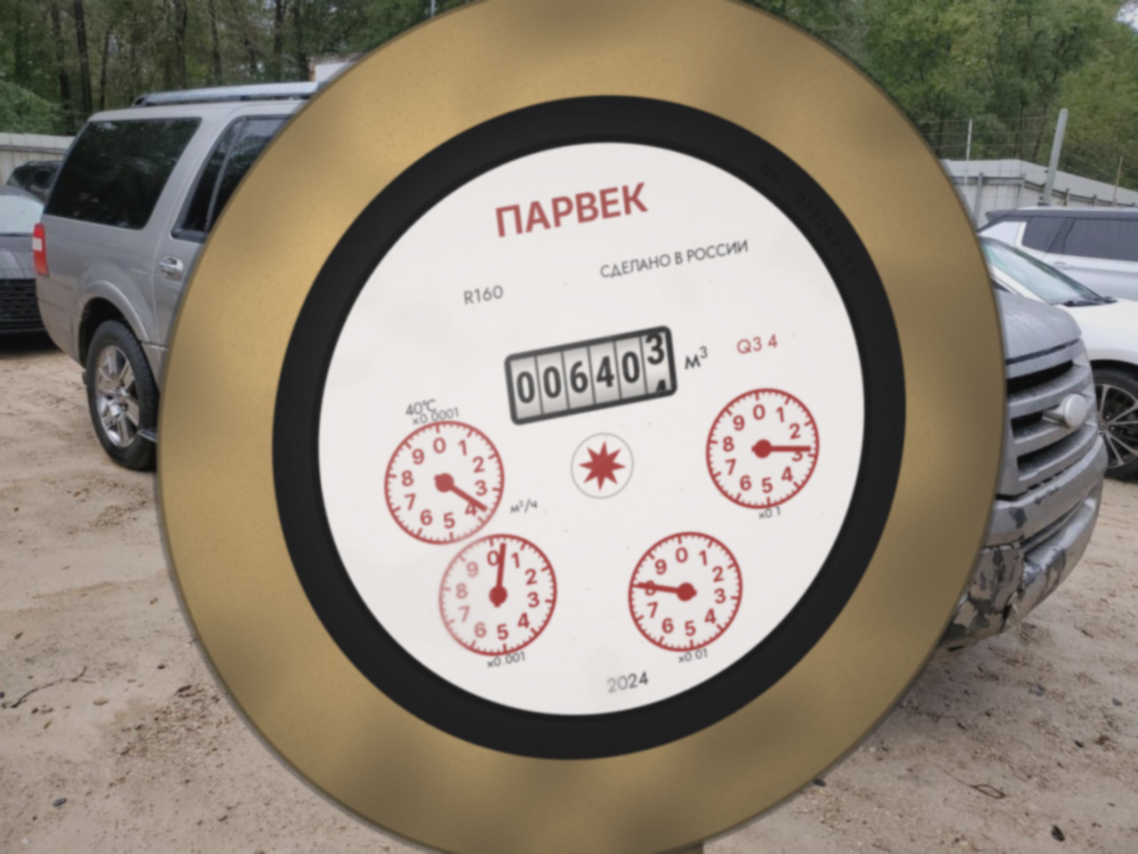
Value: 6403.2803 m³
